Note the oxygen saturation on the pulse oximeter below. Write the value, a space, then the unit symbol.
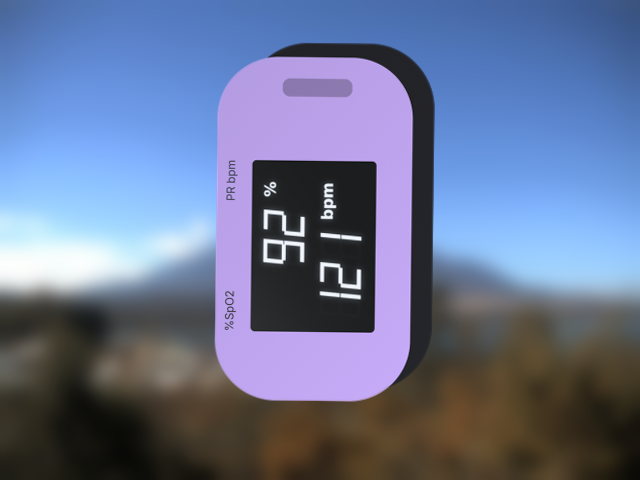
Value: 92 %
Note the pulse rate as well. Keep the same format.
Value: 121 bpm
